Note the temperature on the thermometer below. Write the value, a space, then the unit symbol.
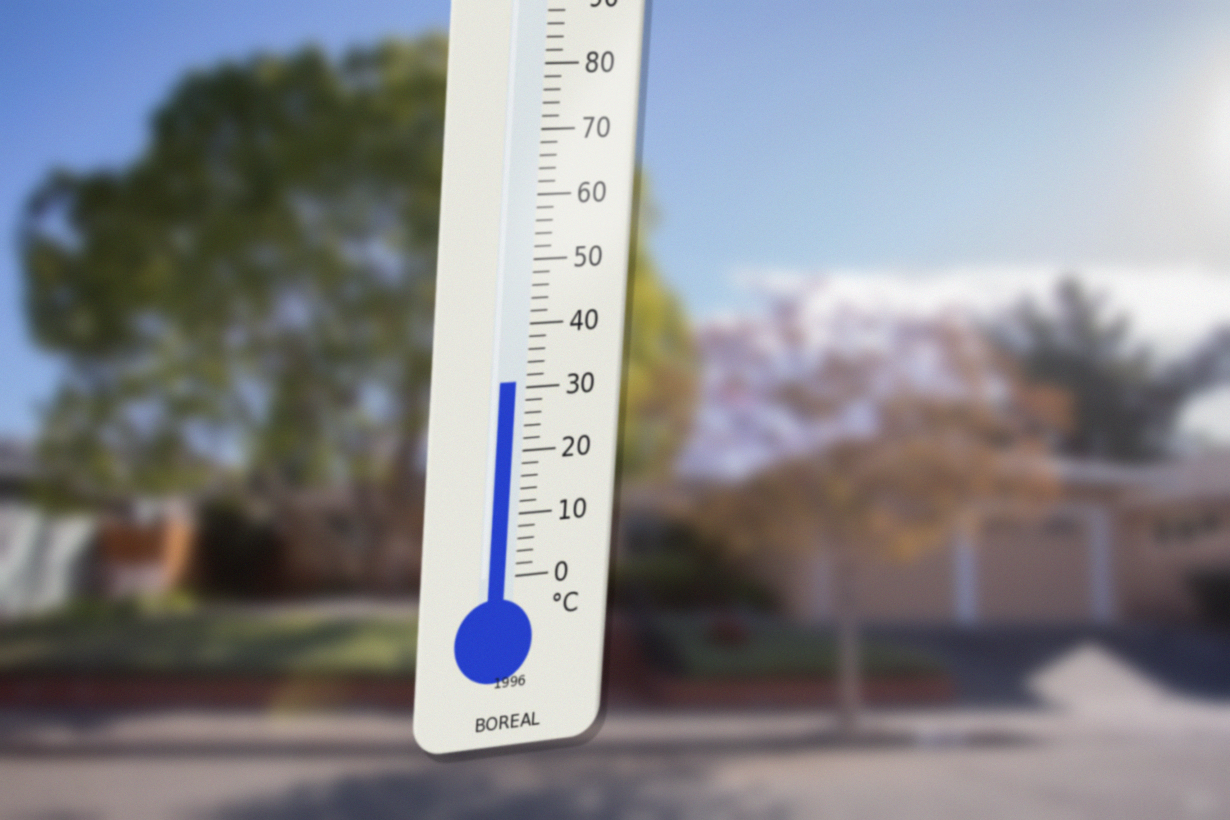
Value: 31 °C
